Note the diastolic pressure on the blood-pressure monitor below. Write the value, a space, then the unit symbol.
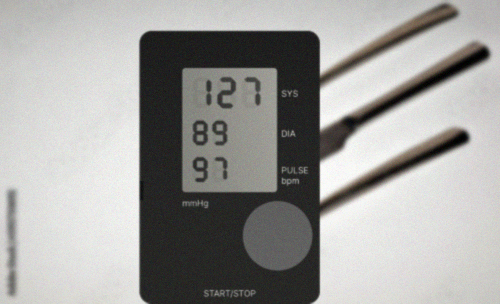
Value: 89 mmHg
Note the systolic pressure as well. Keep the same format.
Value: 127 mmHg
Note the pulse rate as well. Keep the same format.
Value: 97 bpm
